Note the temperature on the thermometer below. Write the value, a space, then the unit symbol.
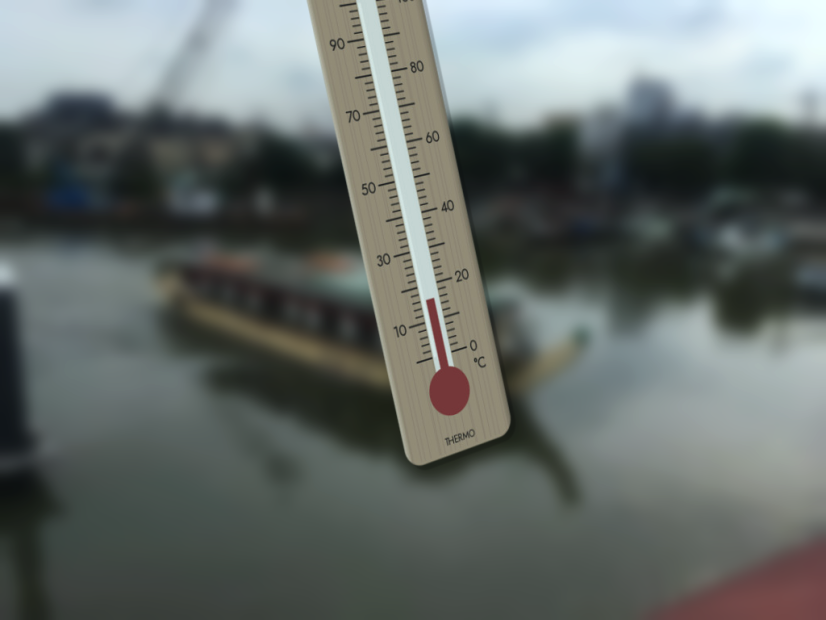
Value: 16 °C
